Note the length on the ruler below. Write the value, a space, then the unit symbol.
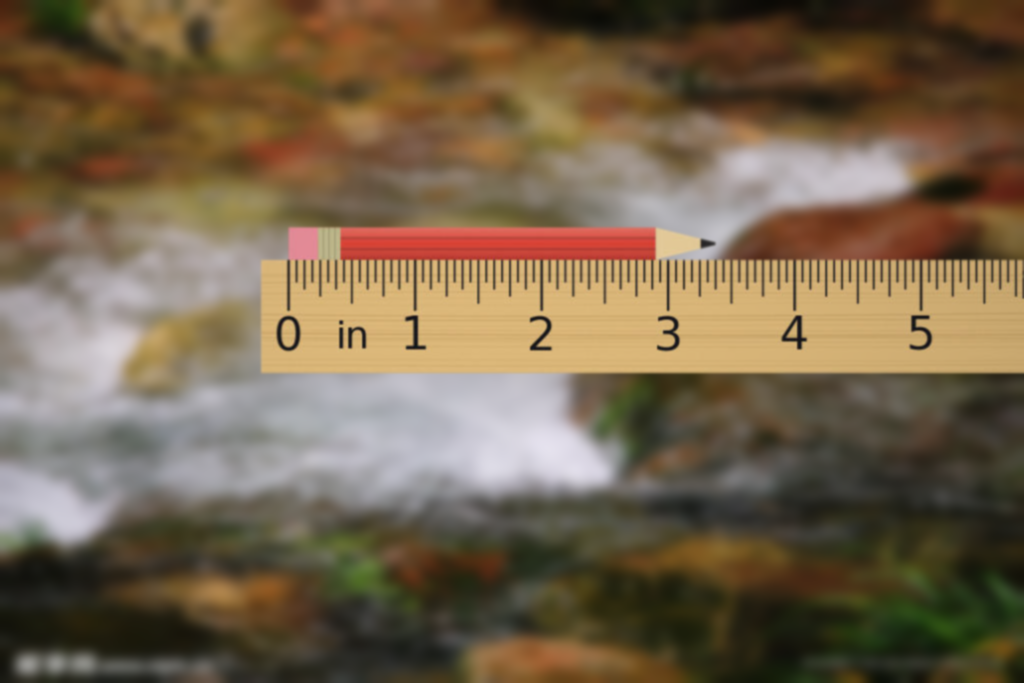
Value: 3.375 in
